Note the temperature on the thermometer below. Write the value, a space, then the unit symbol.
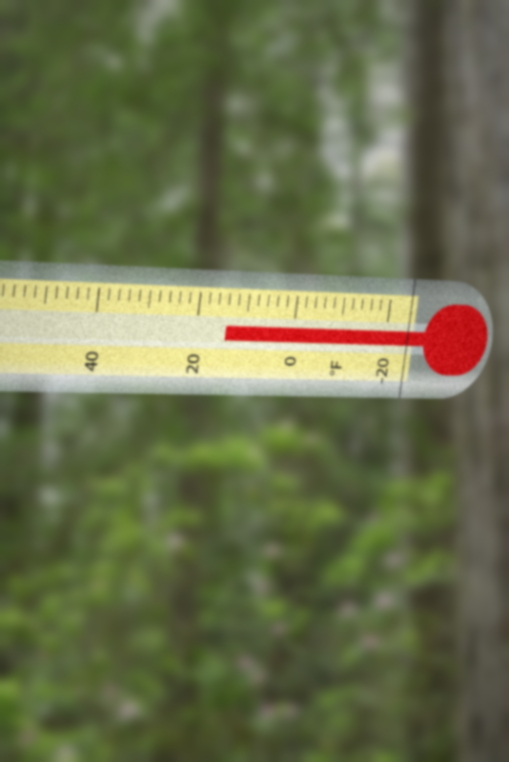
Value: 14 °F
